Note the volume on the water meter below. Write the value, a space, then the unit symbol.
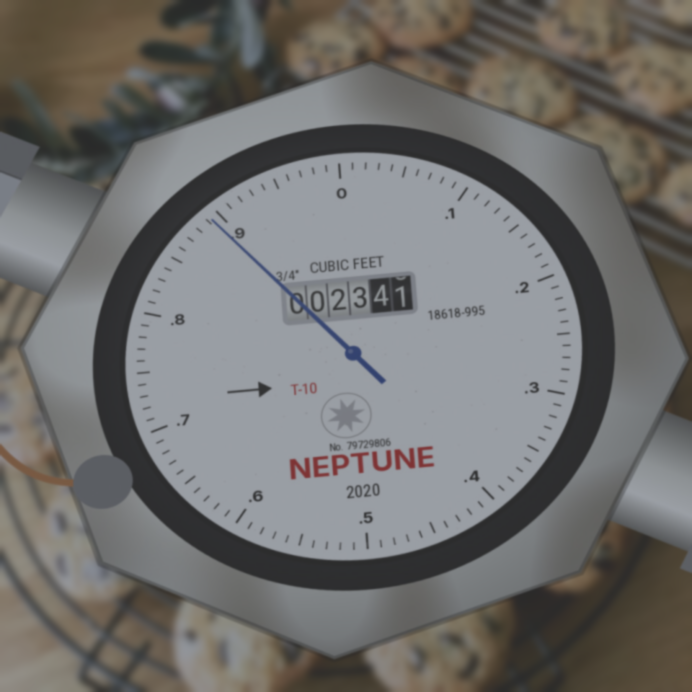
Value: 2340.89 ft³
